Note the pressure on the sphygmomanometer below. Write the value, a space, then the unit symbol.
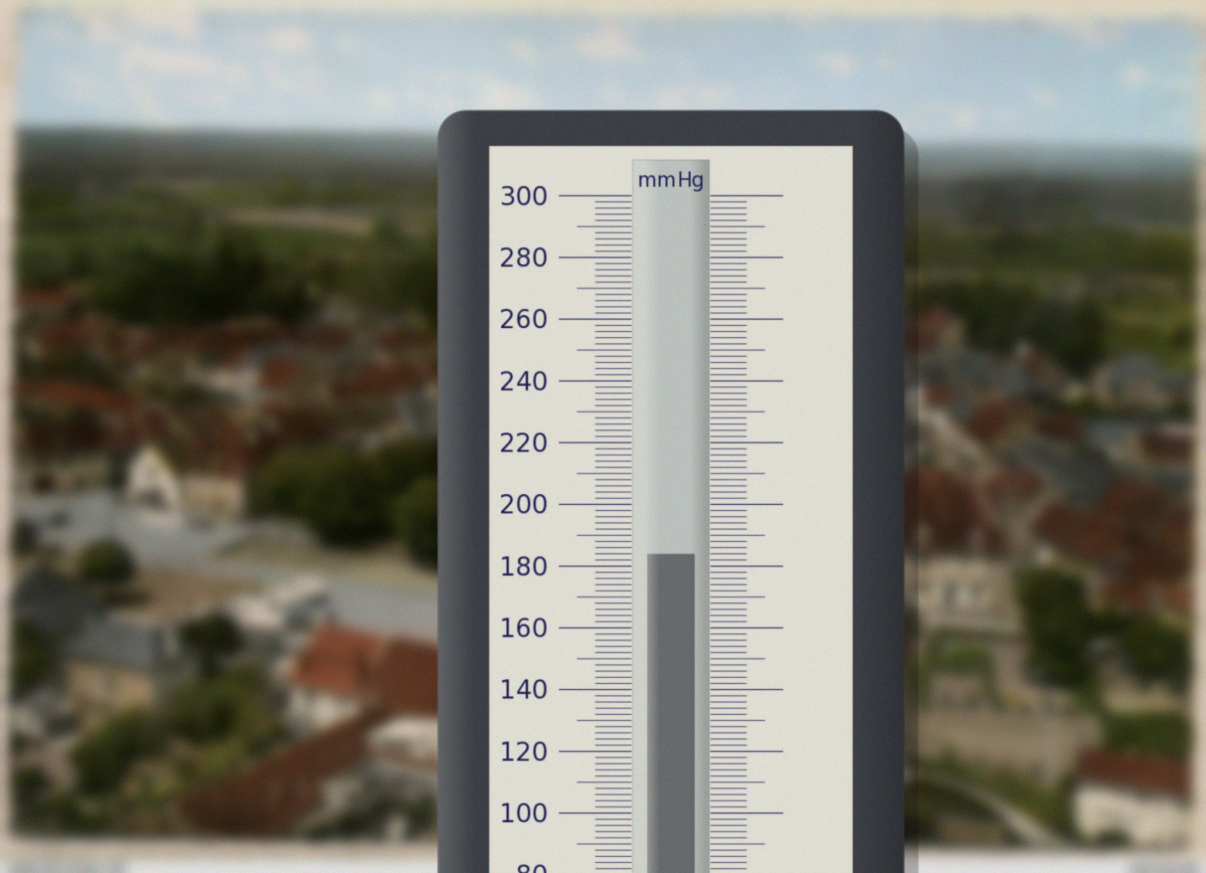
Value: 184 mmHg
